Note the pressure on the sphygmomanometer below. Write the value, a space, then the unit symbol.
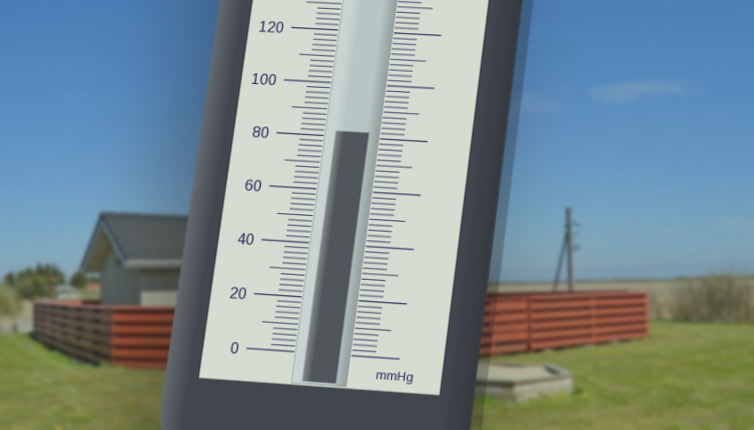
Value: 82 mmHg
